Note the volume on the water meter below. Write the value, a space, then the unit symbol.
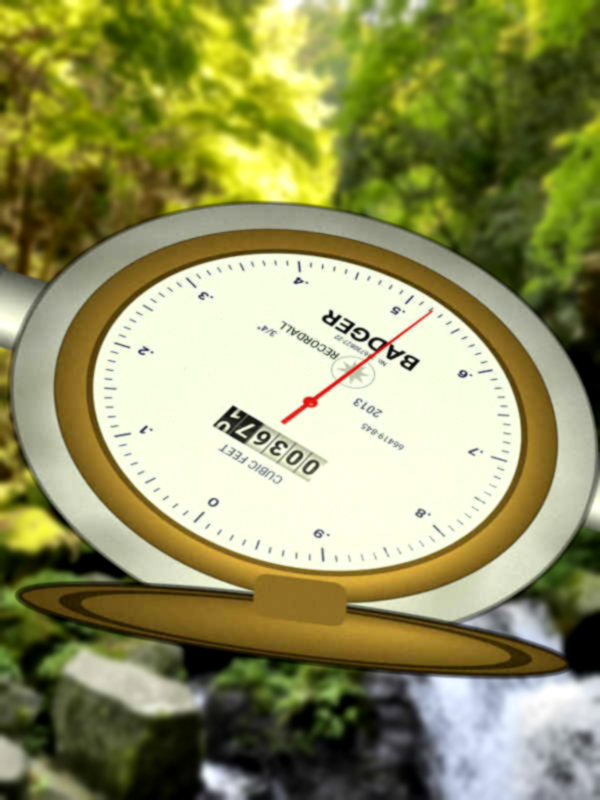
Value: 3670.52 ft³
